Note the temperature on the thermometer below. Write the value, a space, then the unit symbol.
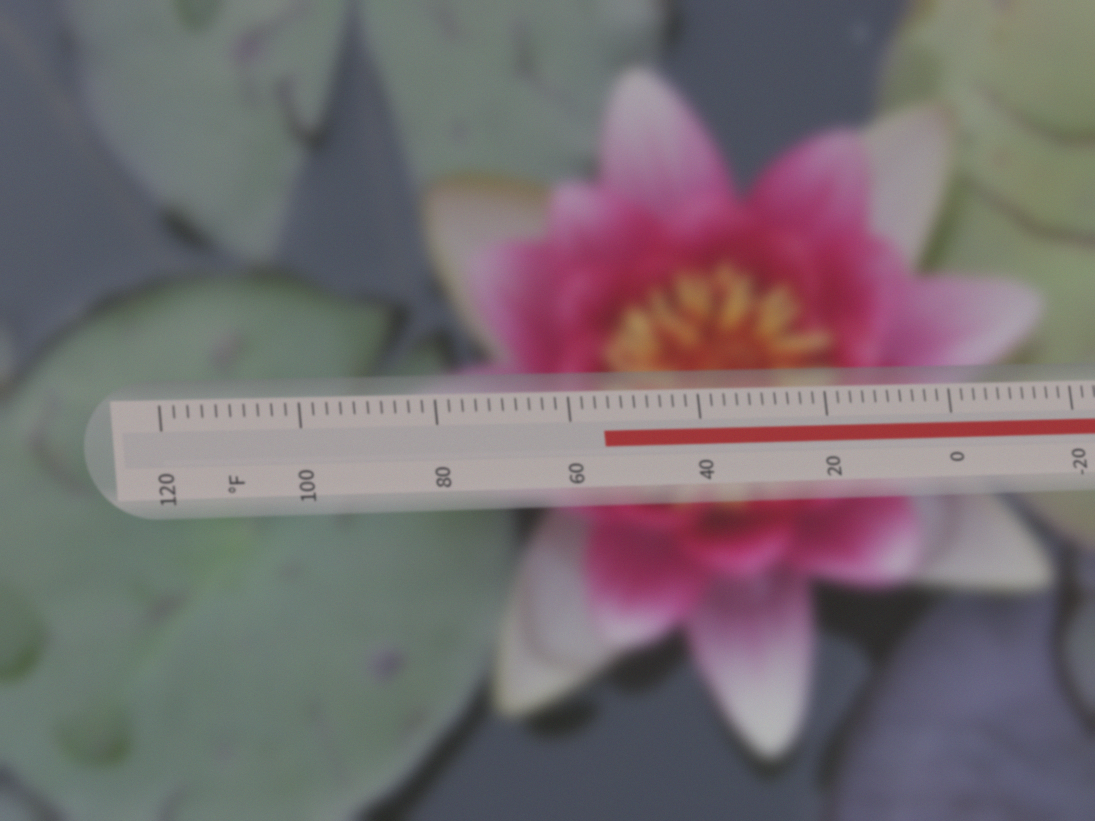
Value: 55 °F
